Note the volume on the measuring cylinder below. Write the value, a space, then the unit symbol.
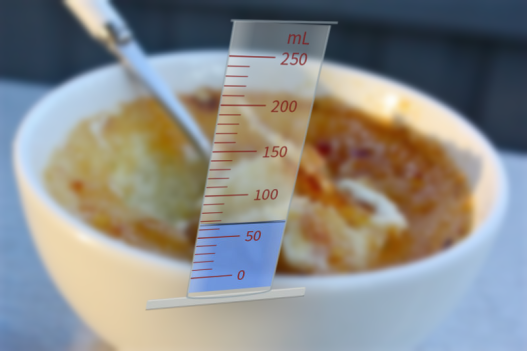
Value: 65 mL
